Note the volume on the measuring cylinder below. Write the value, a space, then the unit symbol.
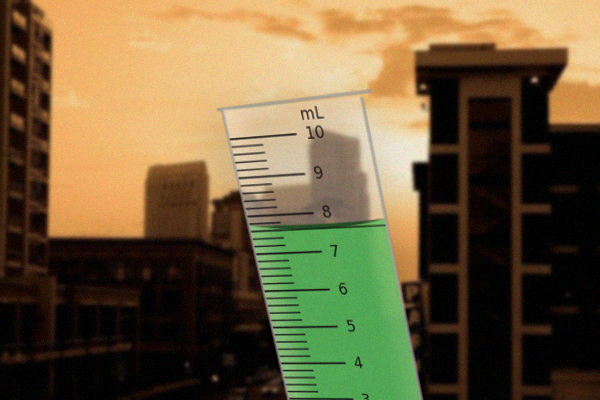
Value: 7.6 mL
